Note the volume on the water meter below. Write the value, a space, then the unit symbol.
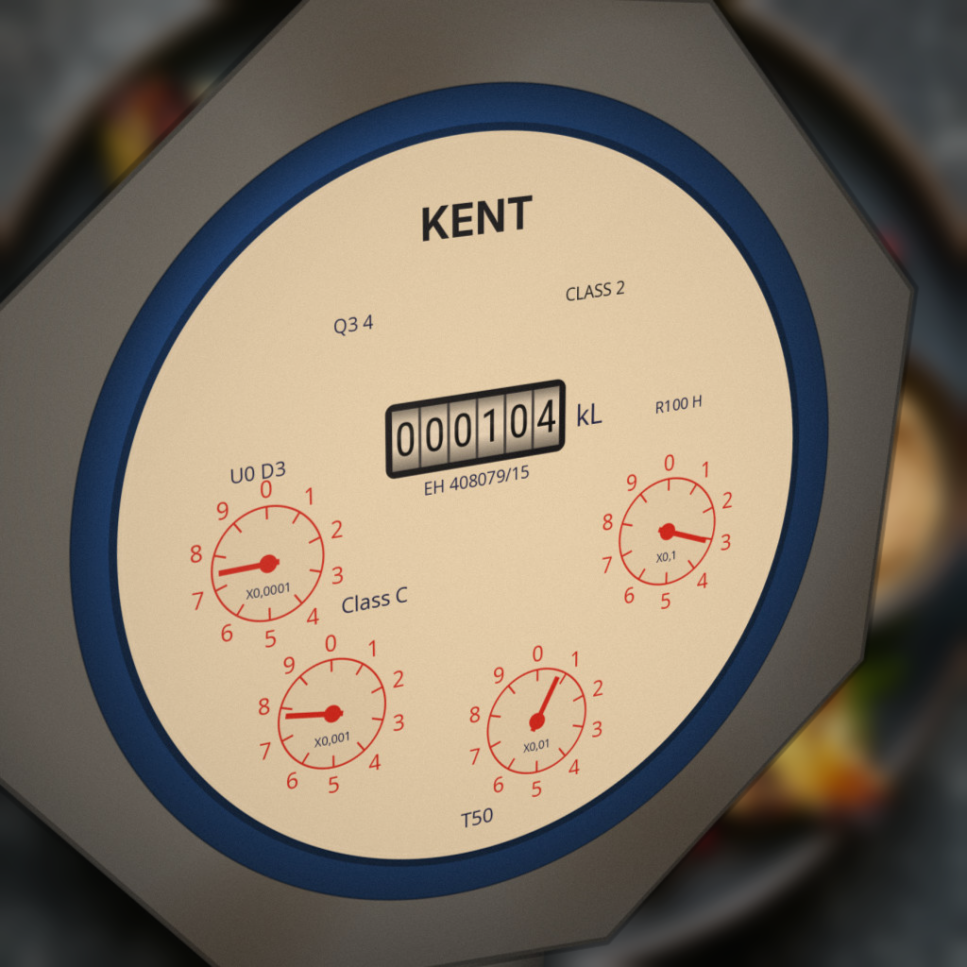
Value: 104.3077 kL
